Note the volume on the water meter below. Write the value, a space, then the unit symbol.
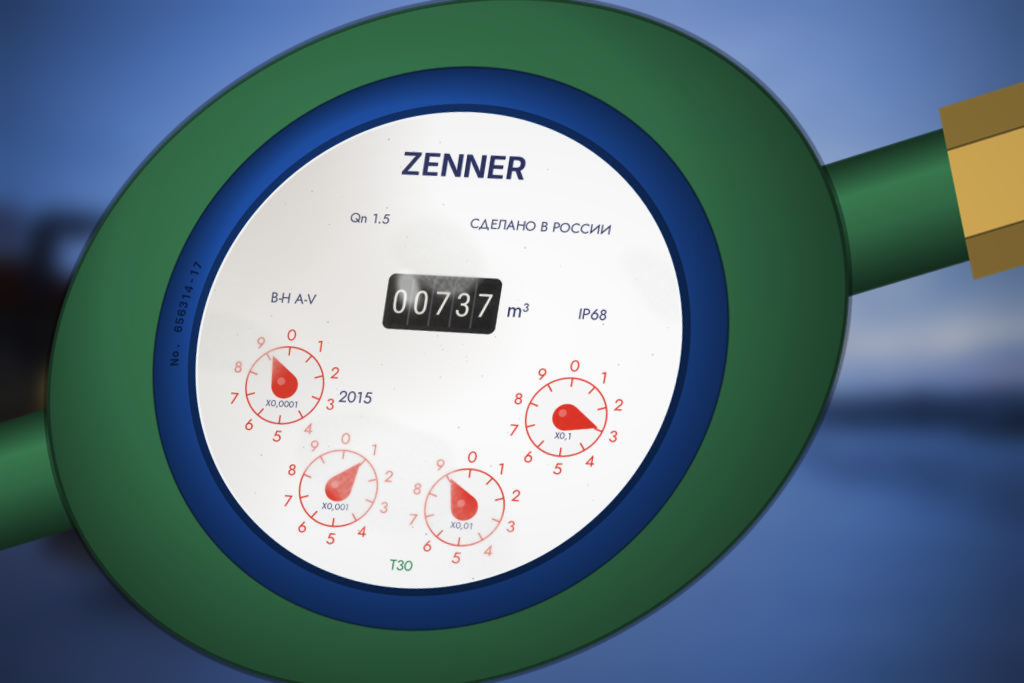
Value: 737.2909 m³
